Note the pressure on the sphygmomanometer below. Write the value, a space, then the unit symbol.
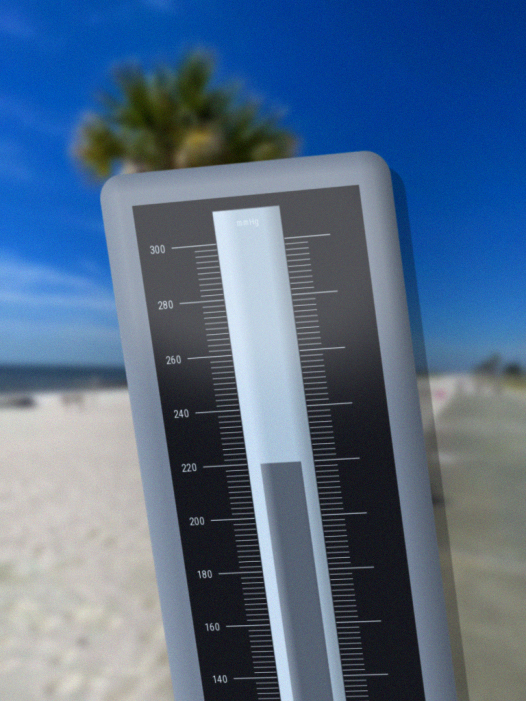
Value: 220 mmHg
